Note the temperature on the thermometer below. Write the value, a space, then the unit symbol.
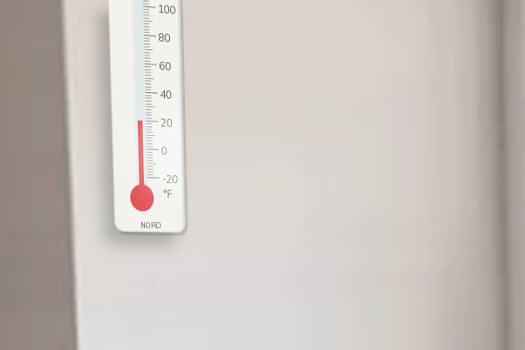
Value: 20 °F
